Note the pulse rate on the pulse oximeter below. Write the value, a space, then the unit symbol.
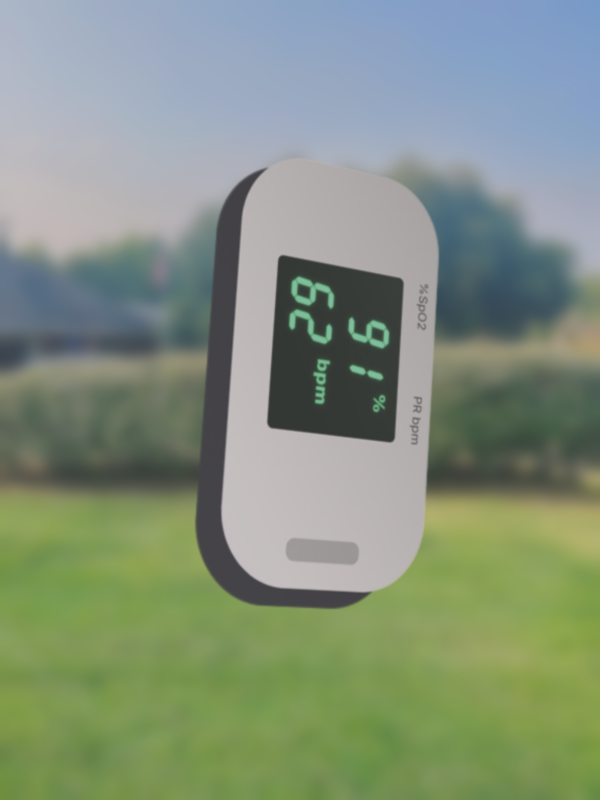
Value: 62 bpm
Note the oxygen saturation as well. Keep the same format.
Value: 91 %
